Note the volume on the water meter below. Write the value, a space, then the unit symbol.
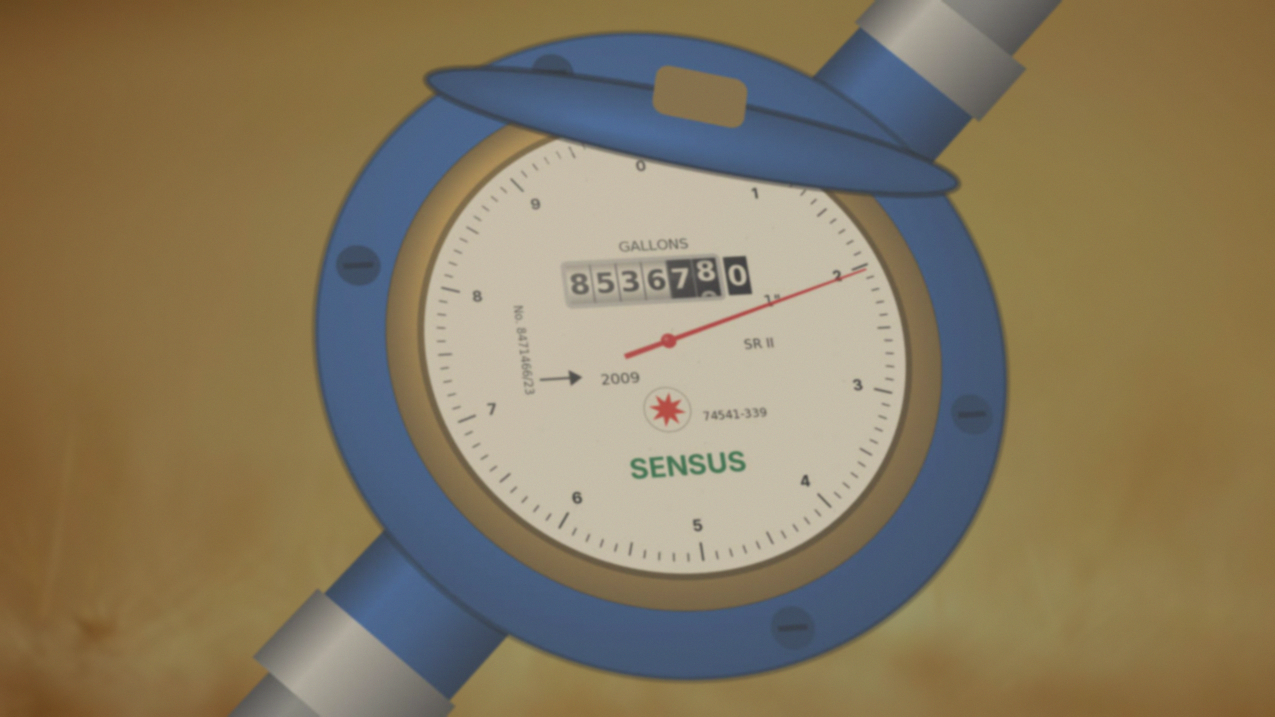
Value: 8536782.0 gal
